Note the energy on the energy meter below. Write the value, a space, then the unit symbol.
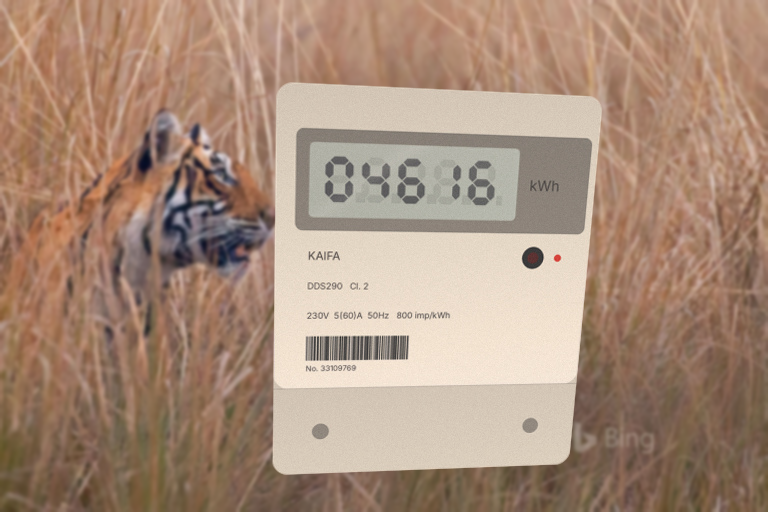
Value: 4616 kWh
